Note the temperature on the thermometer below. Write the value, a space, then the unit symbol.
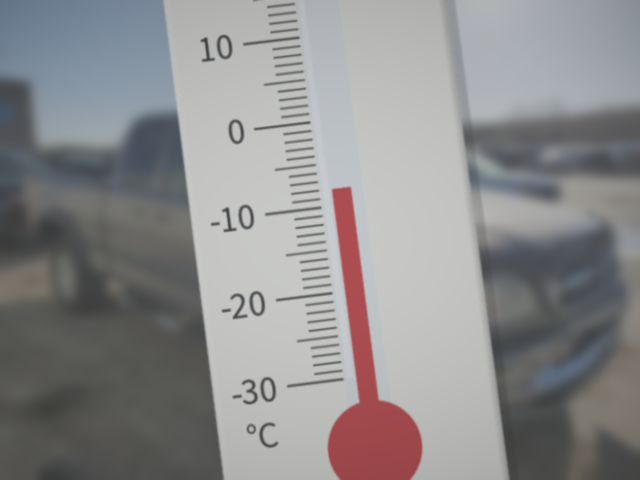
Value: -8 °C
